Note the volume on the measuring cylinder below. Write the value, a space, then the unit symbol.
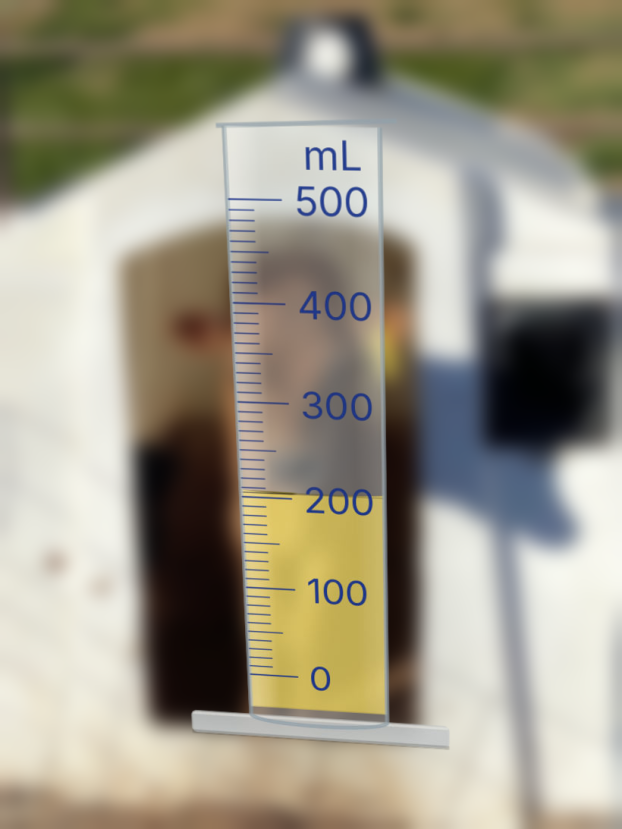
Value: 205 mL
